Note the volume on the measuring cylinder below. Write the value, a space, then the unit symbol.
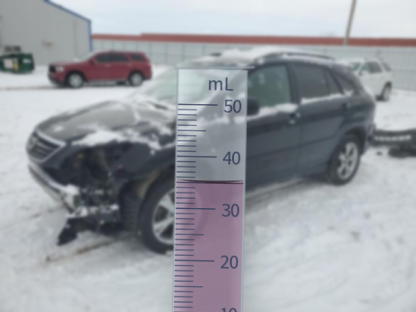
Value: 35 mL
